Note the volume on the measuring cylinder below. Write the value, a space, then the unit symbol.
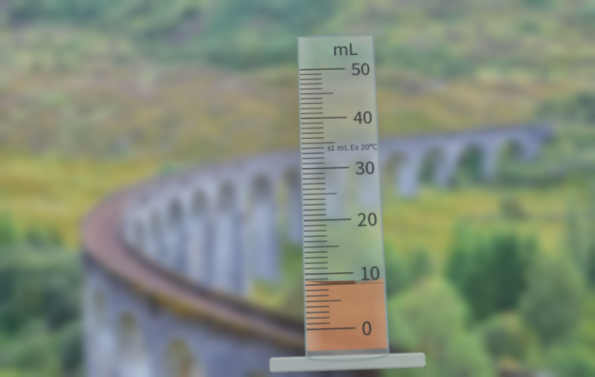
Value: 8 mL
